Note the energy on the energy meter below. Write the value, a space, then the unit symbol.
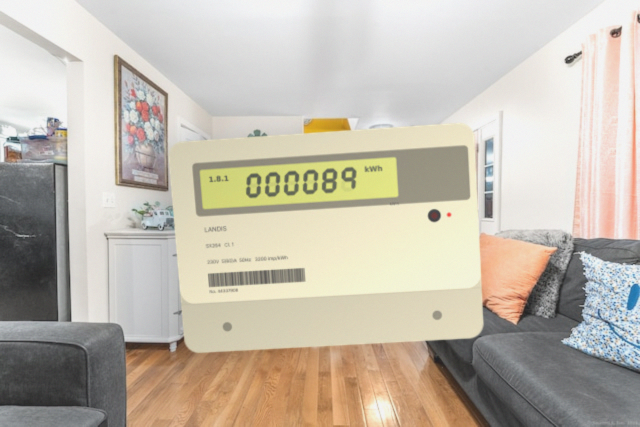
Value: 89 kWh
